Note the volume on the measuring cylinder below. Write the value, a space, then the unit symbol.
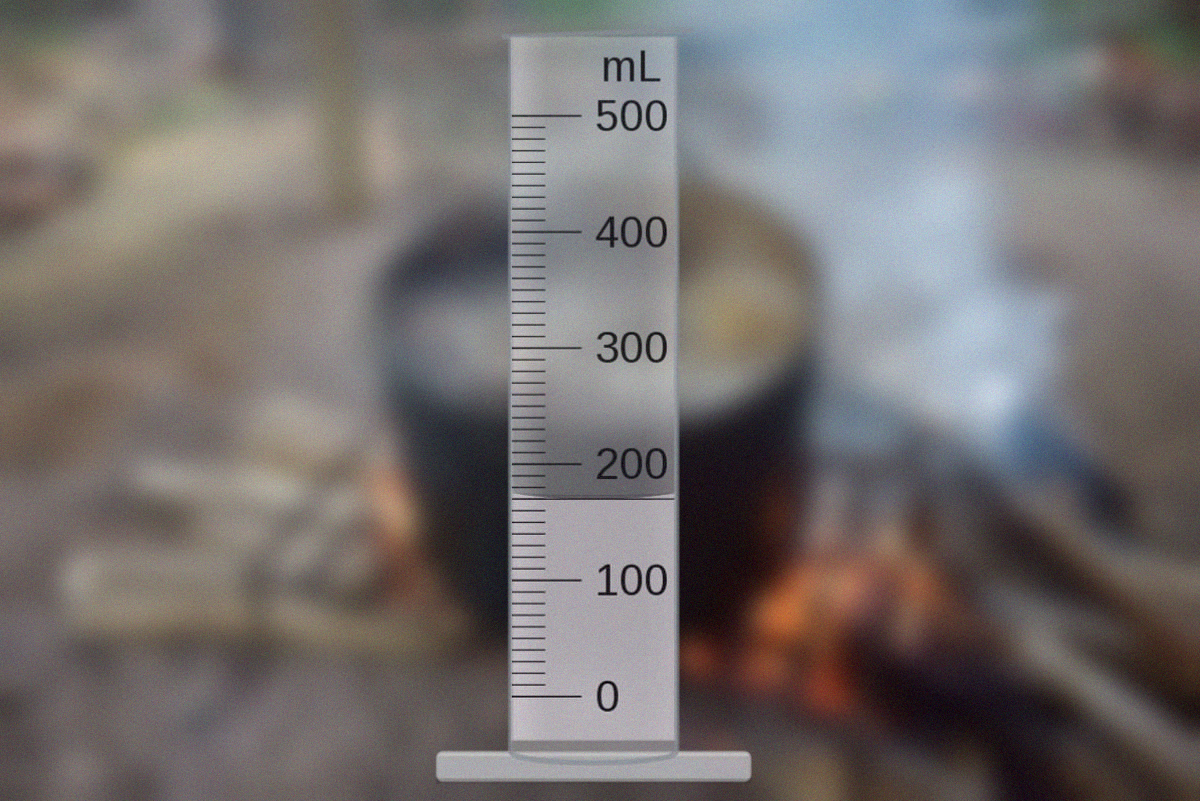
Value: 170 mL
